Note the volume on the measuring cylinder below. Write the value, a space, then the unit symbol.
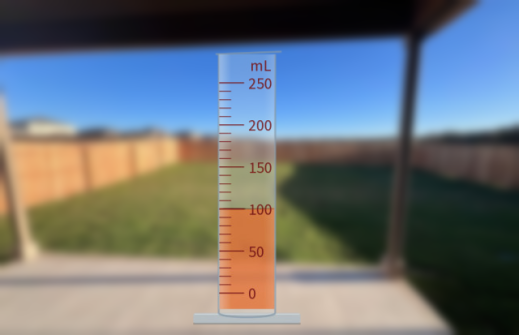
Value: 100 mL
